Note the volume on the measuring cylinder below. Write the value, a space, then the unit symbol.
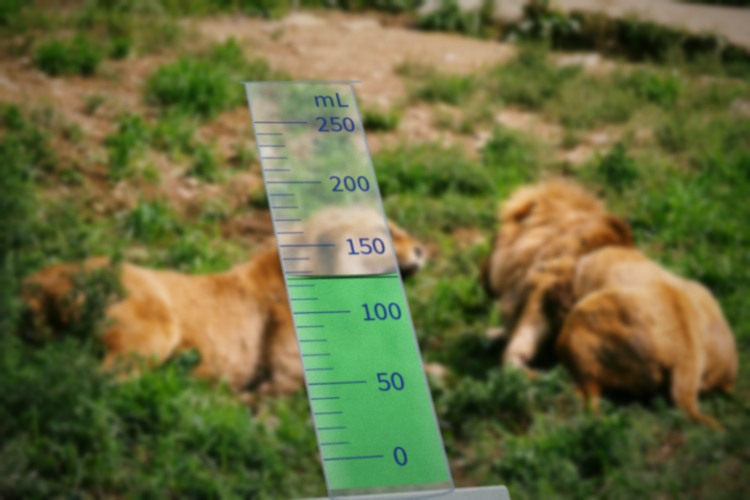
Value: 125 mL
